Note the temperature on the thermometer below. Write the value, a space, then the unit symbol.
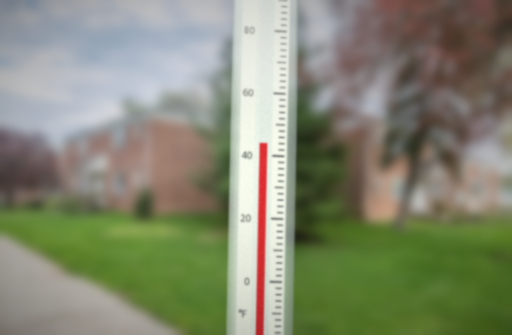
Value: 44 °F
